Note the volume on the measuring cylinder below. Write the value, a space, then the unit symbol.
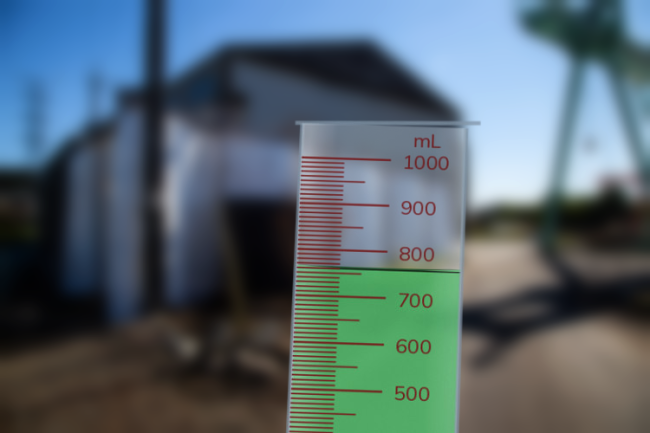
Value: 760 mL
